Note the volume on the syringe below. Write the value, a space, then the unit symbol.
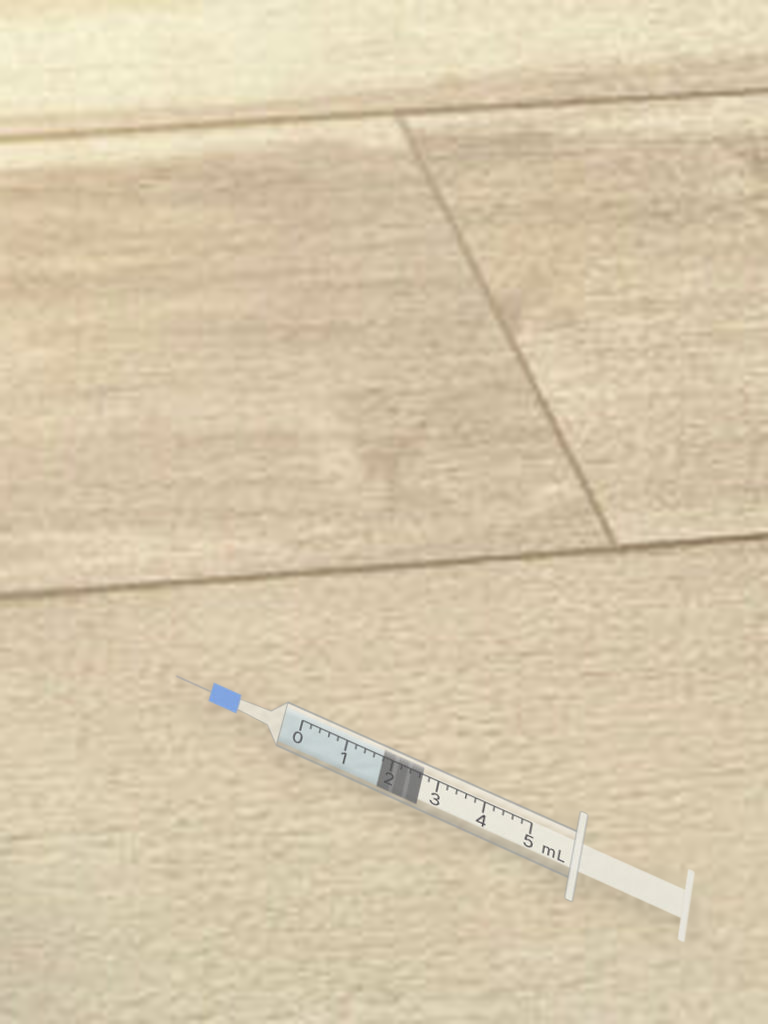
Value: 1.8 mL
